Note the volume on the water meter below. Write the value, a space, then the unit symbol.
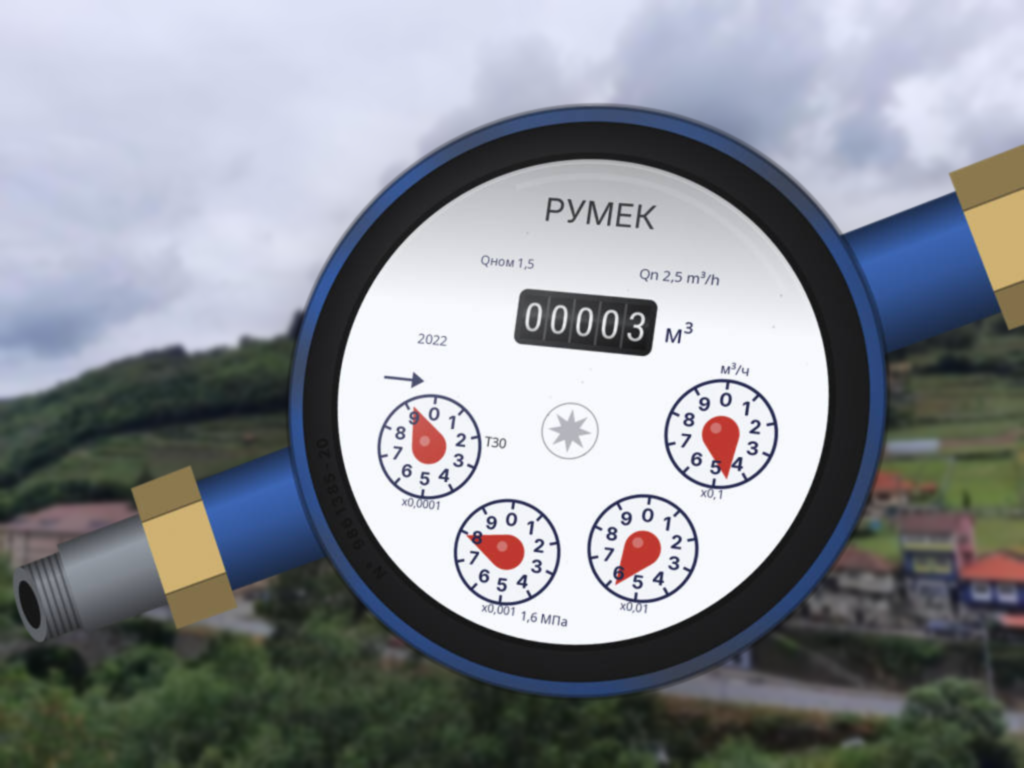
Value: 3.4579 m³
